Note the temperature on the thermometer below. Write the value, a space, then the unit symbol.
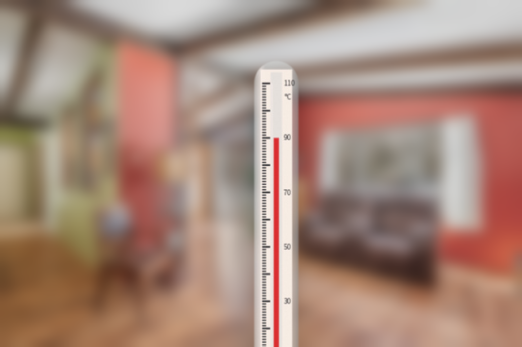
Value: 90 °C
